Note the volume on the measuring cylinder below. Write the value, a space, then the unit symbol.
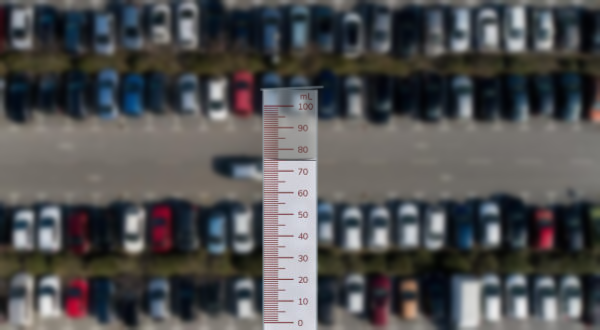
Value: 75 mL
